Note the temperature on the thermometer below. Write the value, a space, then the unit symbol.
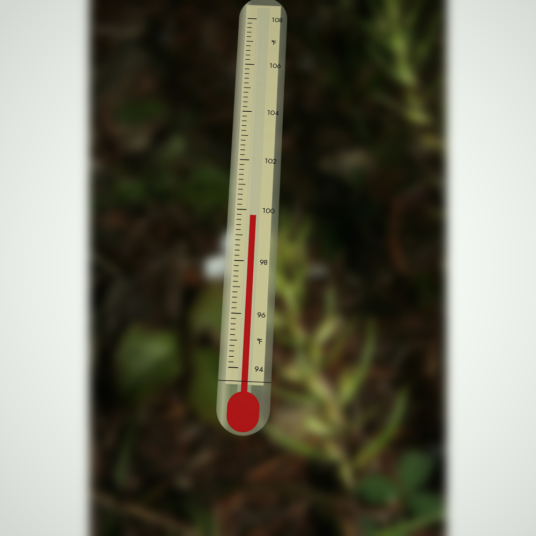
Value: 99.8 °F
